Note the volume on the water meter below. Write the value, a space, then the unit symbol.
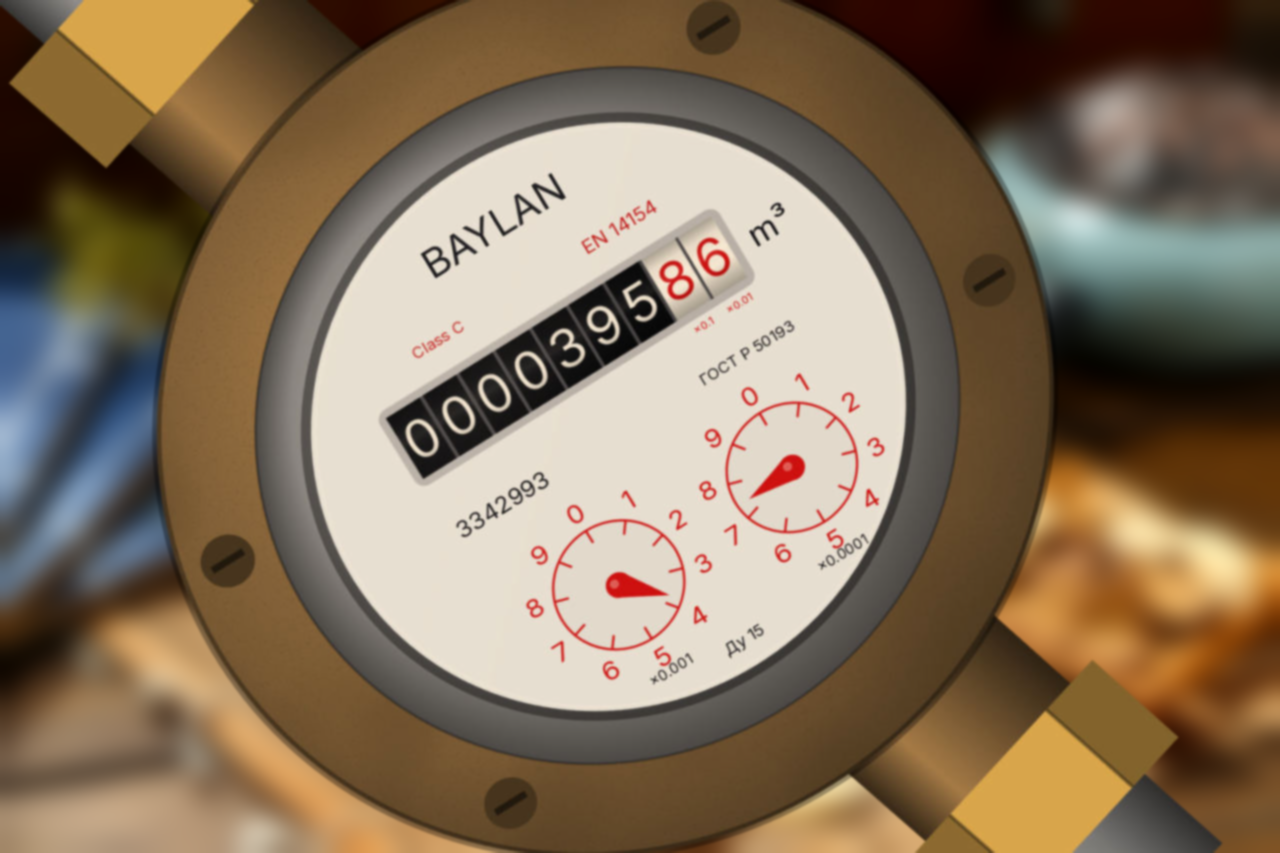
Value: 395.8637 m³
